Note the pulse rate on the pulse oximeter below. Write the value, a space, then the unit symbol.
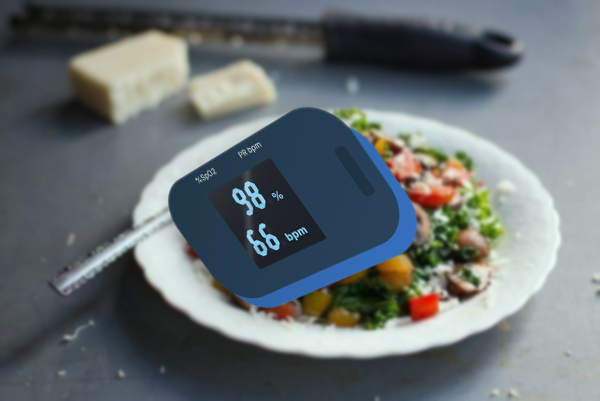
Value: 66 bpm
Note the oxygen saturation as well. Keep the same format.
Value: 98 %
